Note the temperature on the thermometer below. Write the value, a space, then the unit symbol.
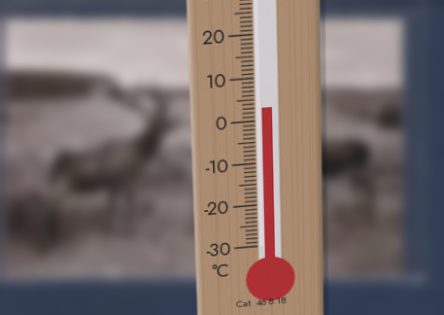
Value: 3 °C
